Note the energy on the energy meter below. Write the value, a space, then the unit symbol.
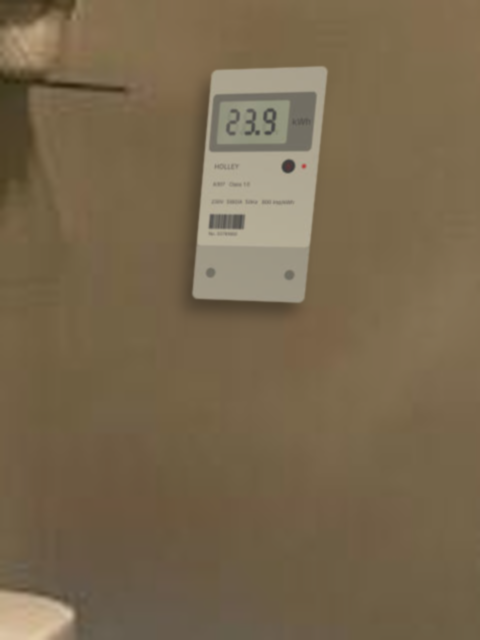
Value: 23.9 kWh
